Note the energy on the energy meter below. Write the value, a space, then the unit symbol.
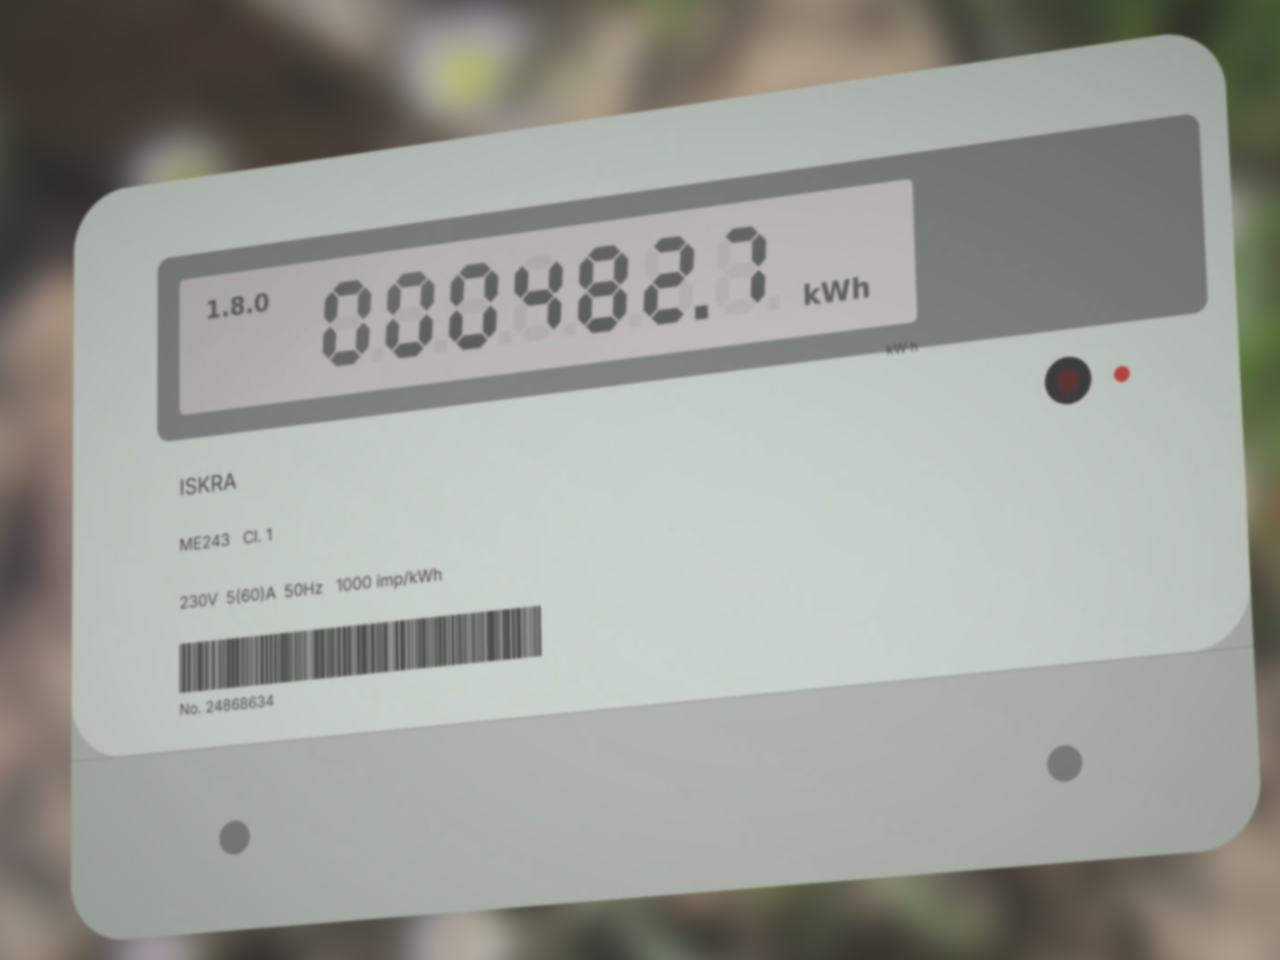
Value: 482.7 kWh
